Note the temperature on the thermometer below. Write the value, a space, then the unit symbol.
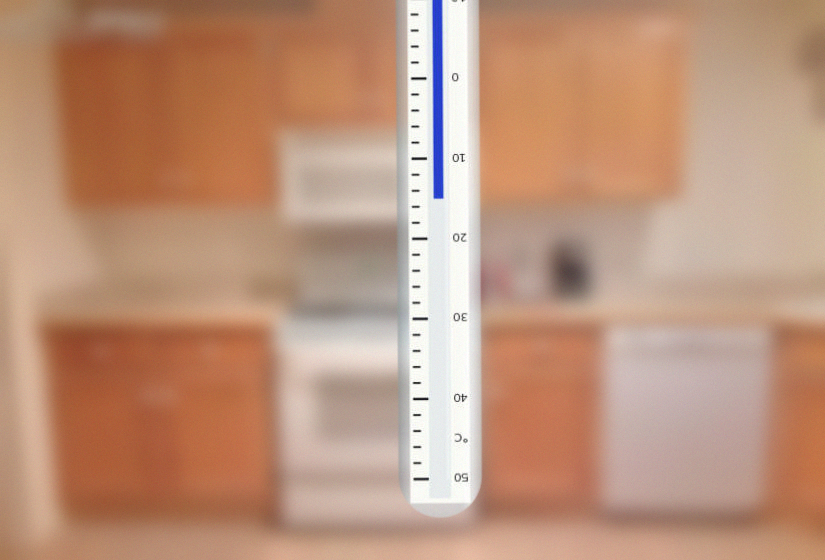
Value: 15 °C
